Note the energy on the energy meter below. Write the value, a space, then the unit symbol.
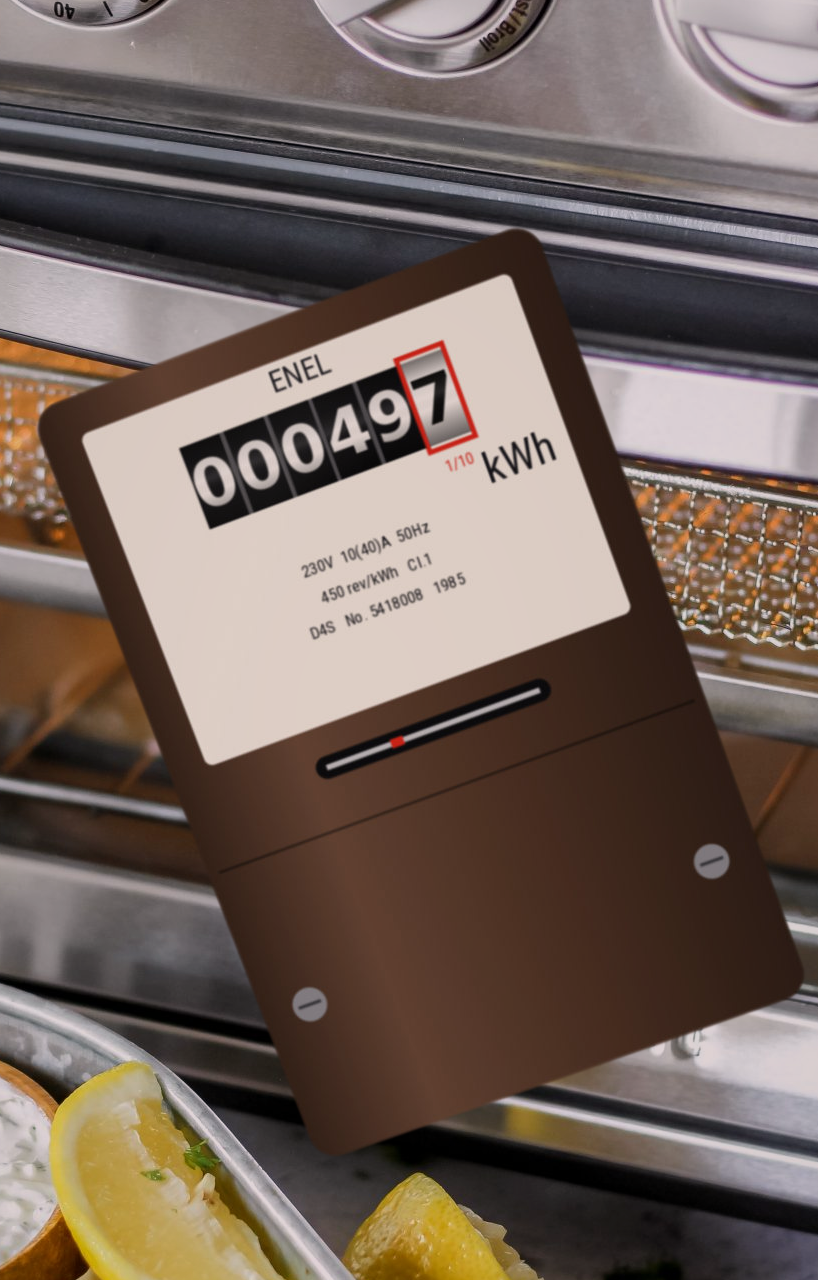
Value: 49.7 kWh
